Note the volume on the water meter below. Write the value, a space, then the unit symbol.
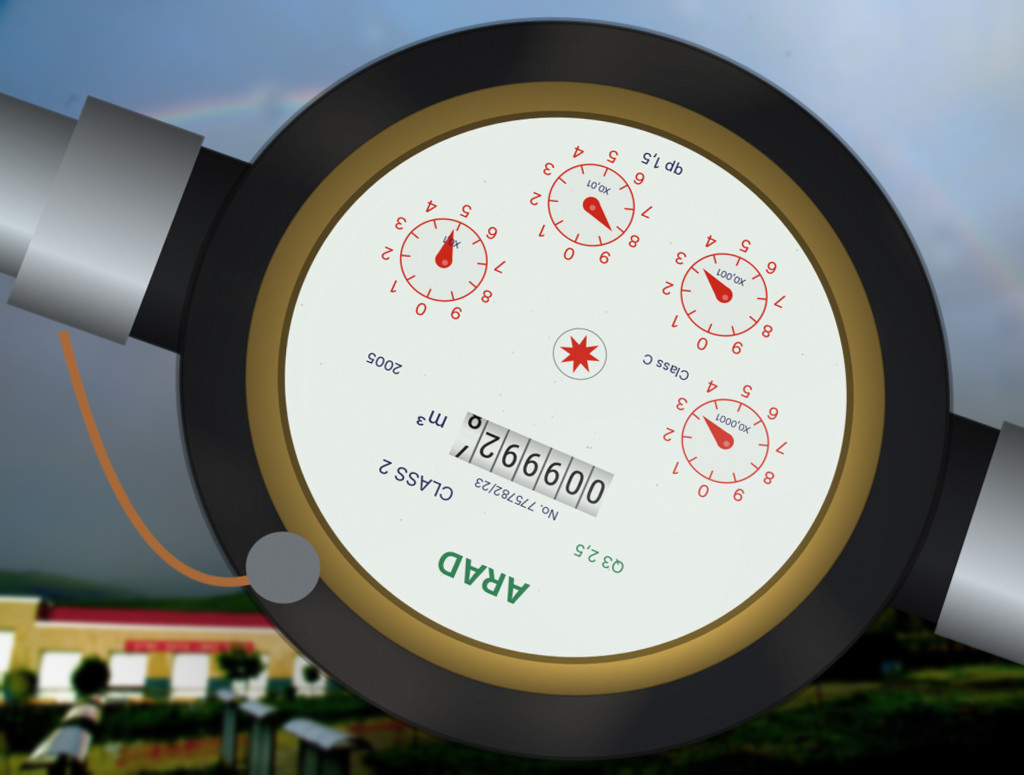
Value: 99927.4833 m³
